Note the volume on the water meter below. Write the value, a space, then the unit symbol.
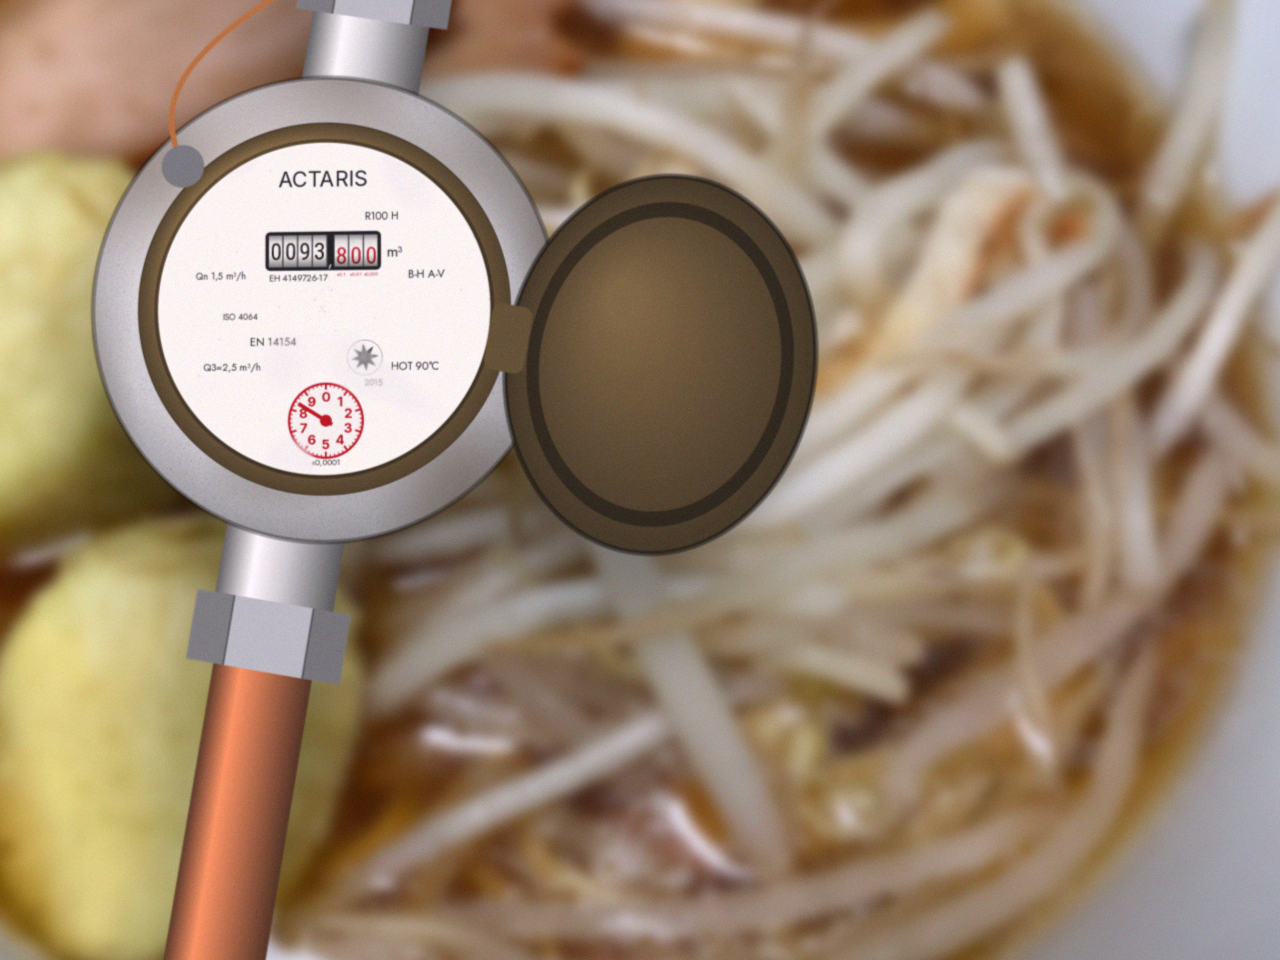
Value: 93.7998 m³
